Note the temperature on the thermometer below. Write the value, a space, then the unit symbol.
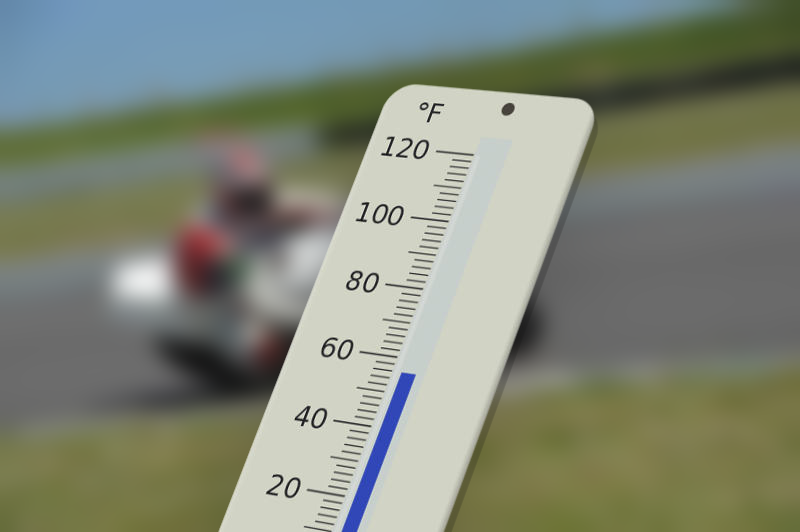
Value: 56 °F
